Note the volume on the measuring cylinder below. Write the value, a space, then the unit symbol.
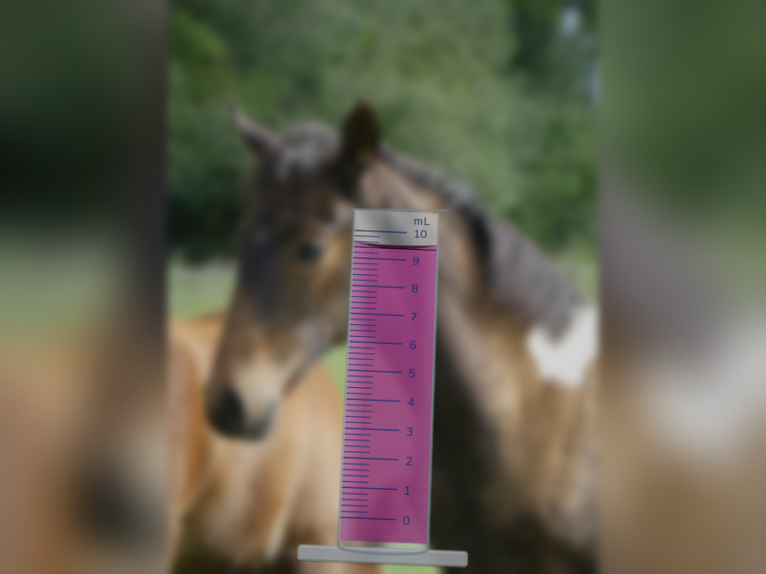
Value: 9.4 mL
